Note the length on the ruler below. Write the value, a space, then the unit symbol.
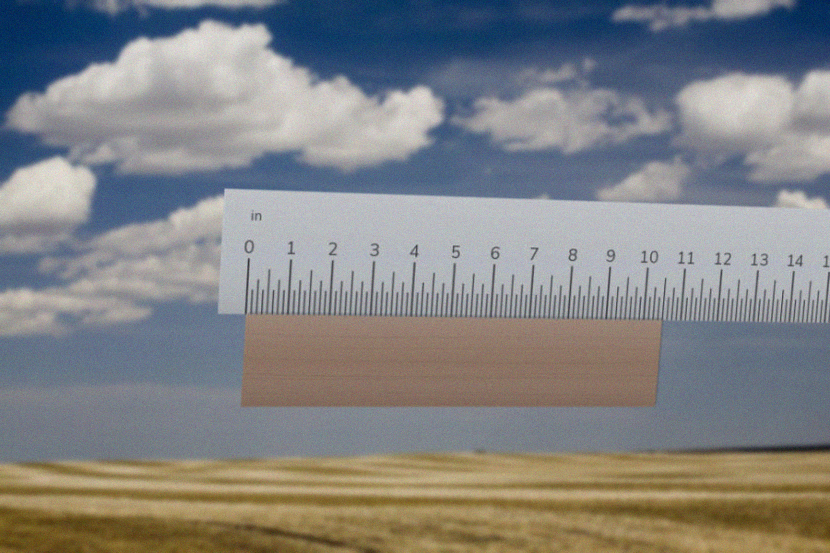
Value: 10.5 in
